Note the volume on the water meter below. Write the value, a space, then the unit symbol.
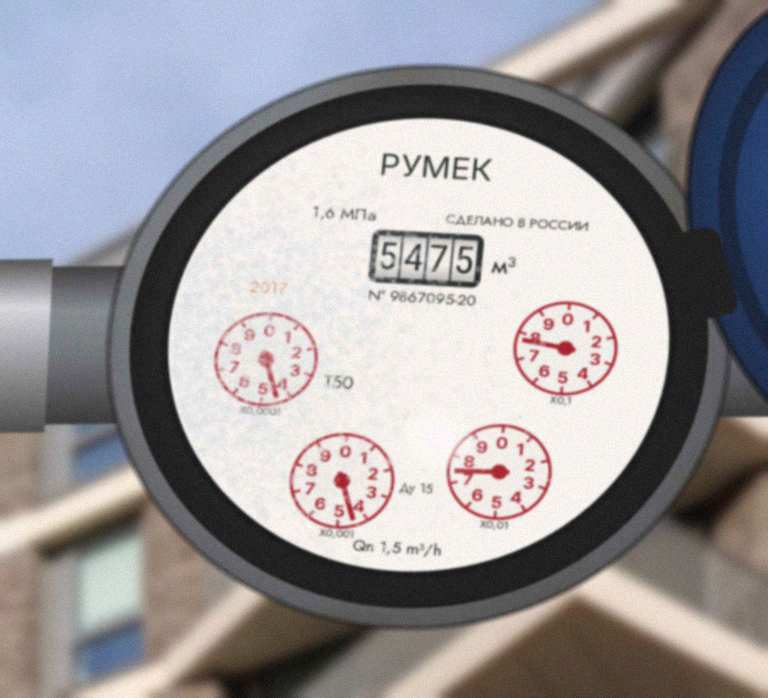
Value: 5475.7744 m³
